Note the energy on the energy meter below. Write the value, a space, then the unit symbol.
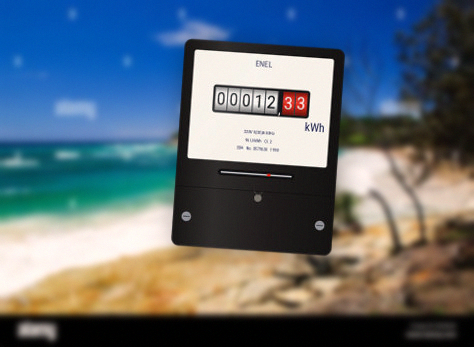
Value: 12.33 kWh
